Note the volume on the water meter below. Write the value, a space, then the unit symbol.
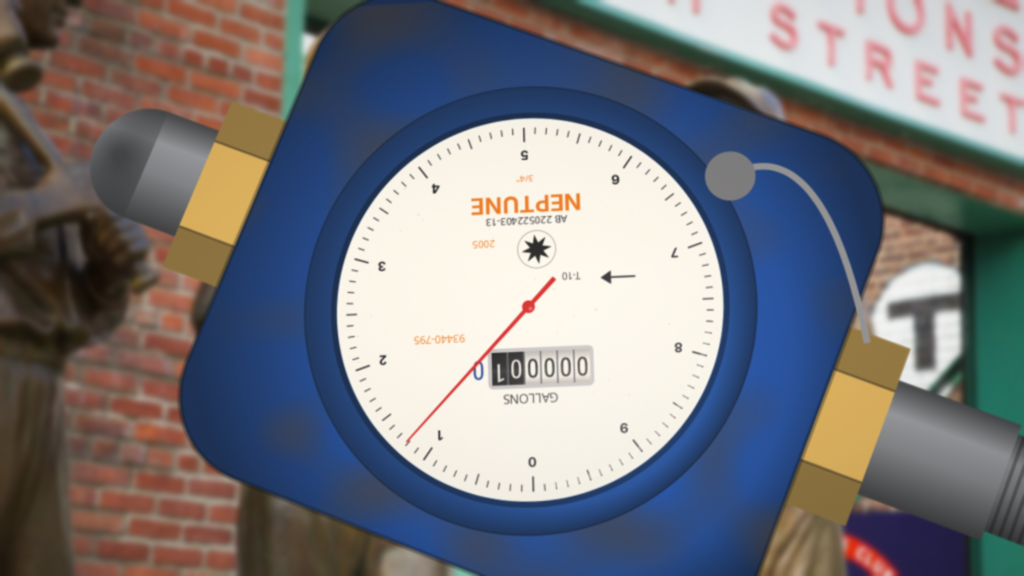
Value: 11.2 gal
